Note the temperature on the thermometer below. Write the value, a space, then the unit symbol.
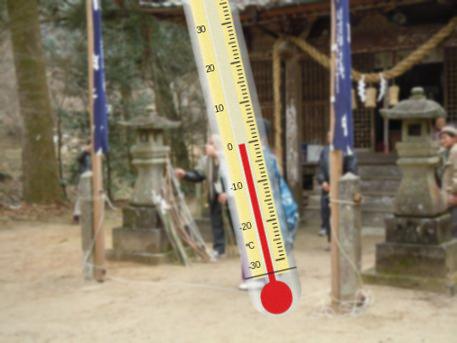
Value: 0 °C
